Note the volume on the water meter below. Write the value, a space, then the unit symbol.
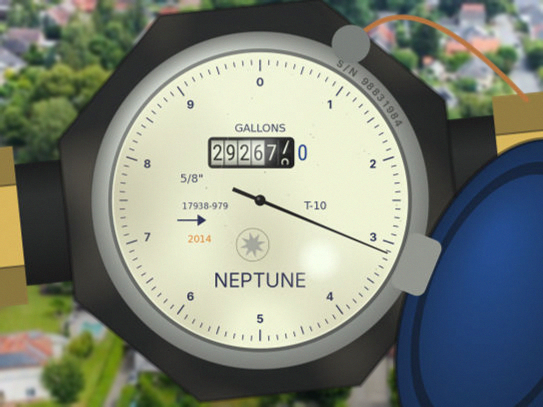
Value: 2926773.1 gal
